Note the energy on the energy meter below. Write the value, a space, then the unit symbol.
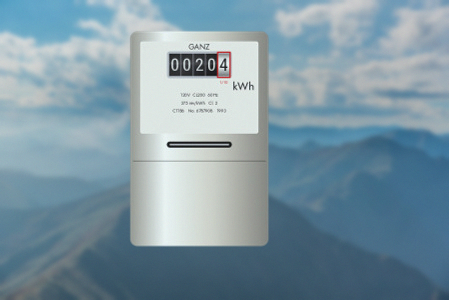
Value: 20.4 kWh
